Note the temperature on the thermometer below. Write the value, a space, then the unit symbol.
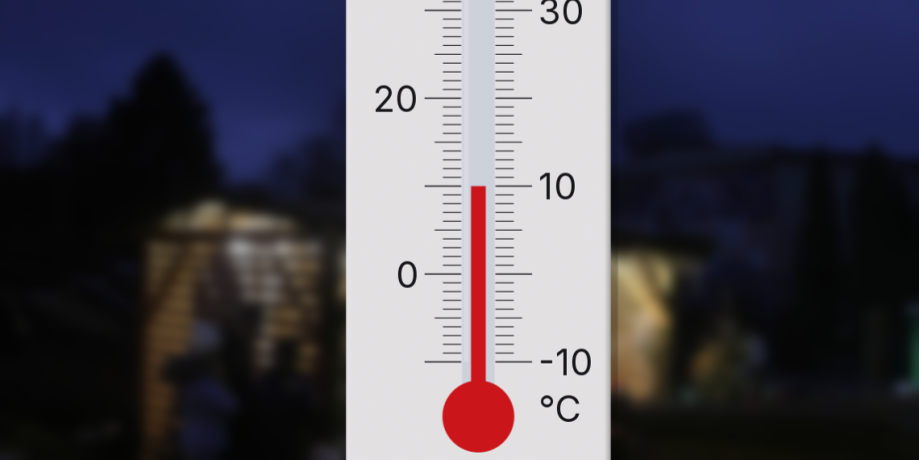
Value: 10 °C
